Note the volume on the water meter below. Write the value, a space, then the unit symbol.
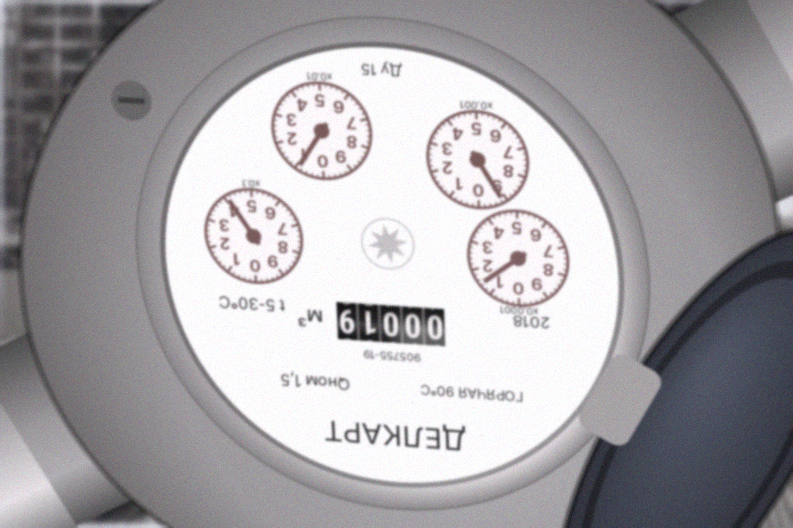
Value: 19.4091 m³
